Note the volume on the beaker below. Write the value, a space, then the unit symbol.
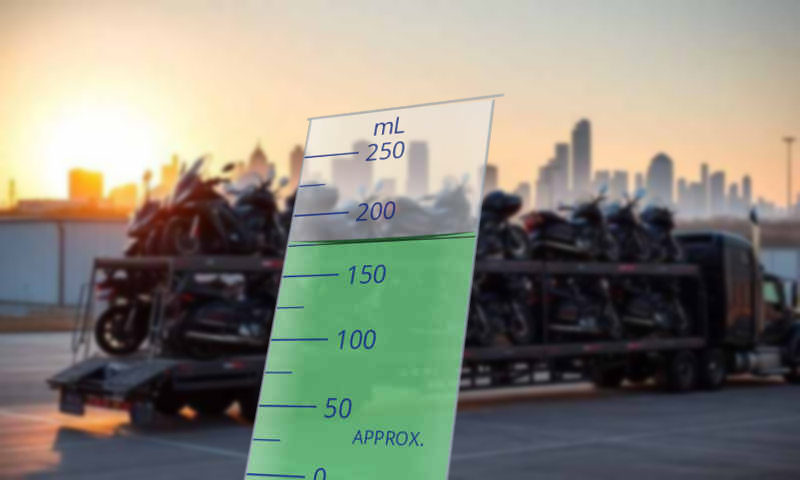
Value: 175 mL
